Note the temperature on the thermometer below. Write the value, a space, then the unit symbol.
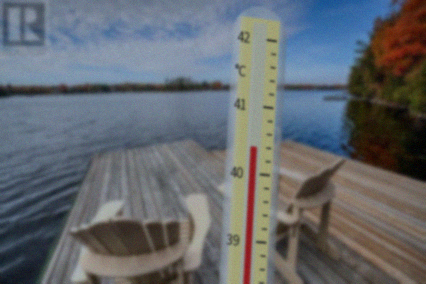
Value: 40.4 °C
